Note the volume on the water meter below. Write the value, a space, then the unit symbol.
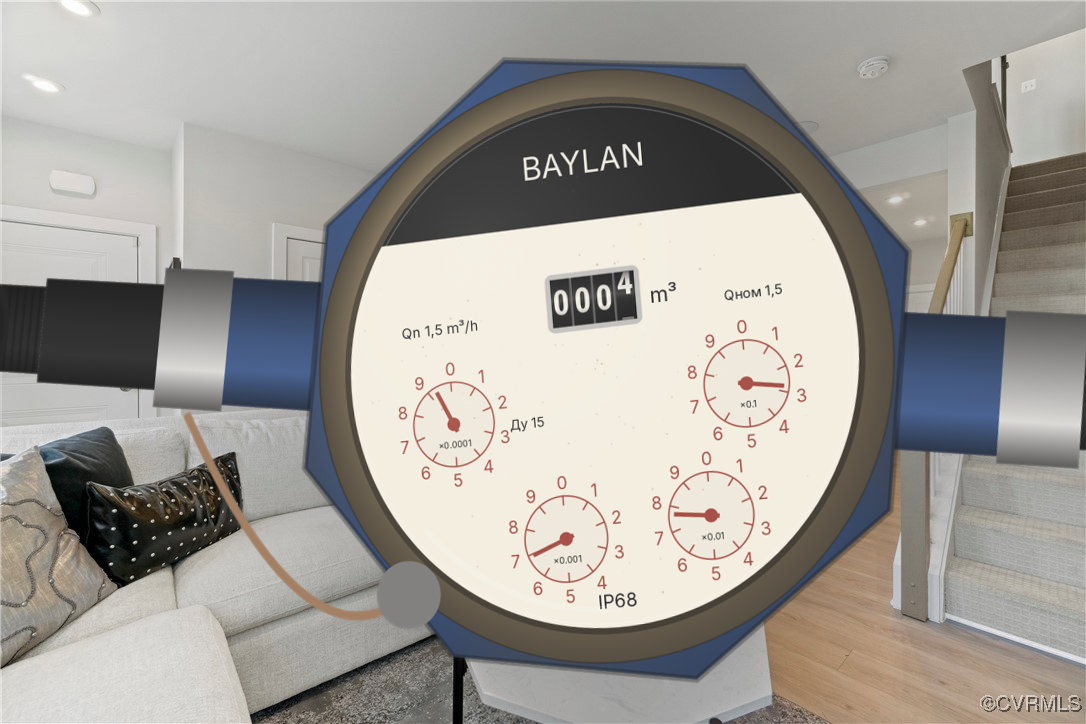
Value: 4.2769 m³
